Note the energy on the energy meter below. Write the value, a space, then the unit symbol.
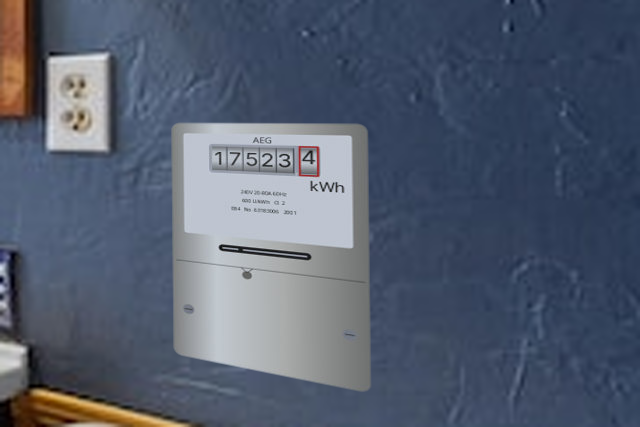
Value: 17523.4 kWh
